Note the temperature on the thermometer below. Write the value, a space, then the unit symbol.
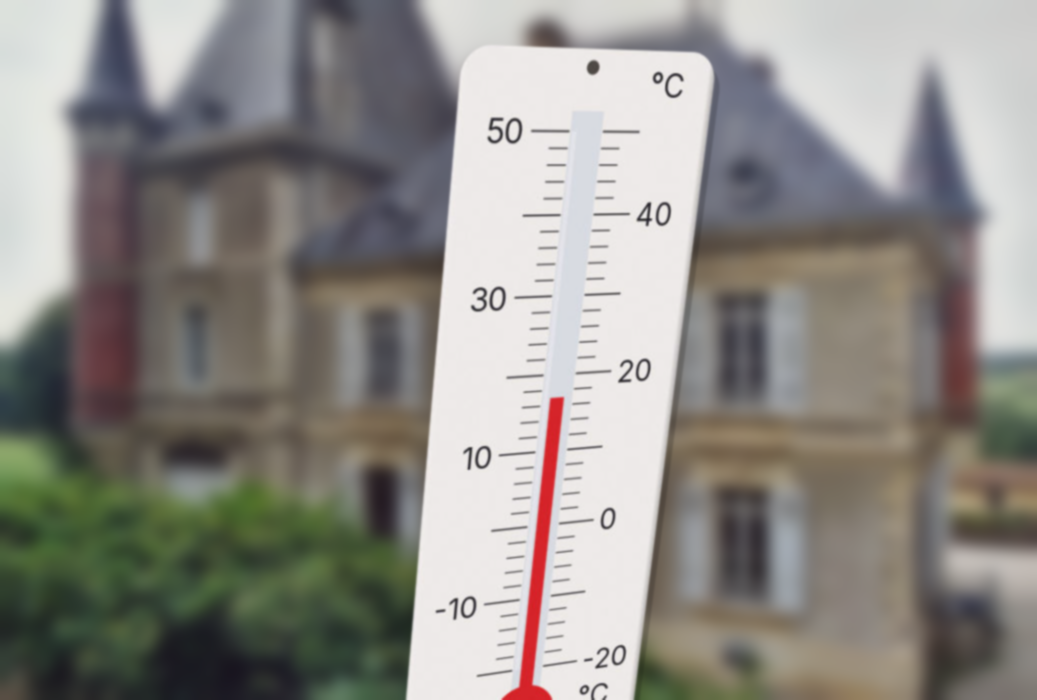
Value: 17 °C
